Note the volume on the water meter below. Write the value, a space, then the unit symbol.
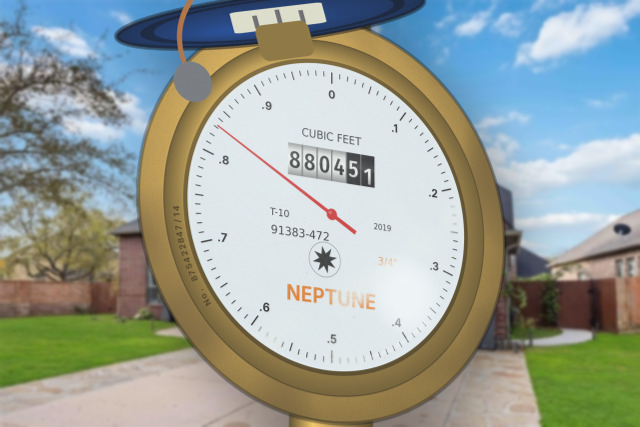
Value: 880450.83 ft³
